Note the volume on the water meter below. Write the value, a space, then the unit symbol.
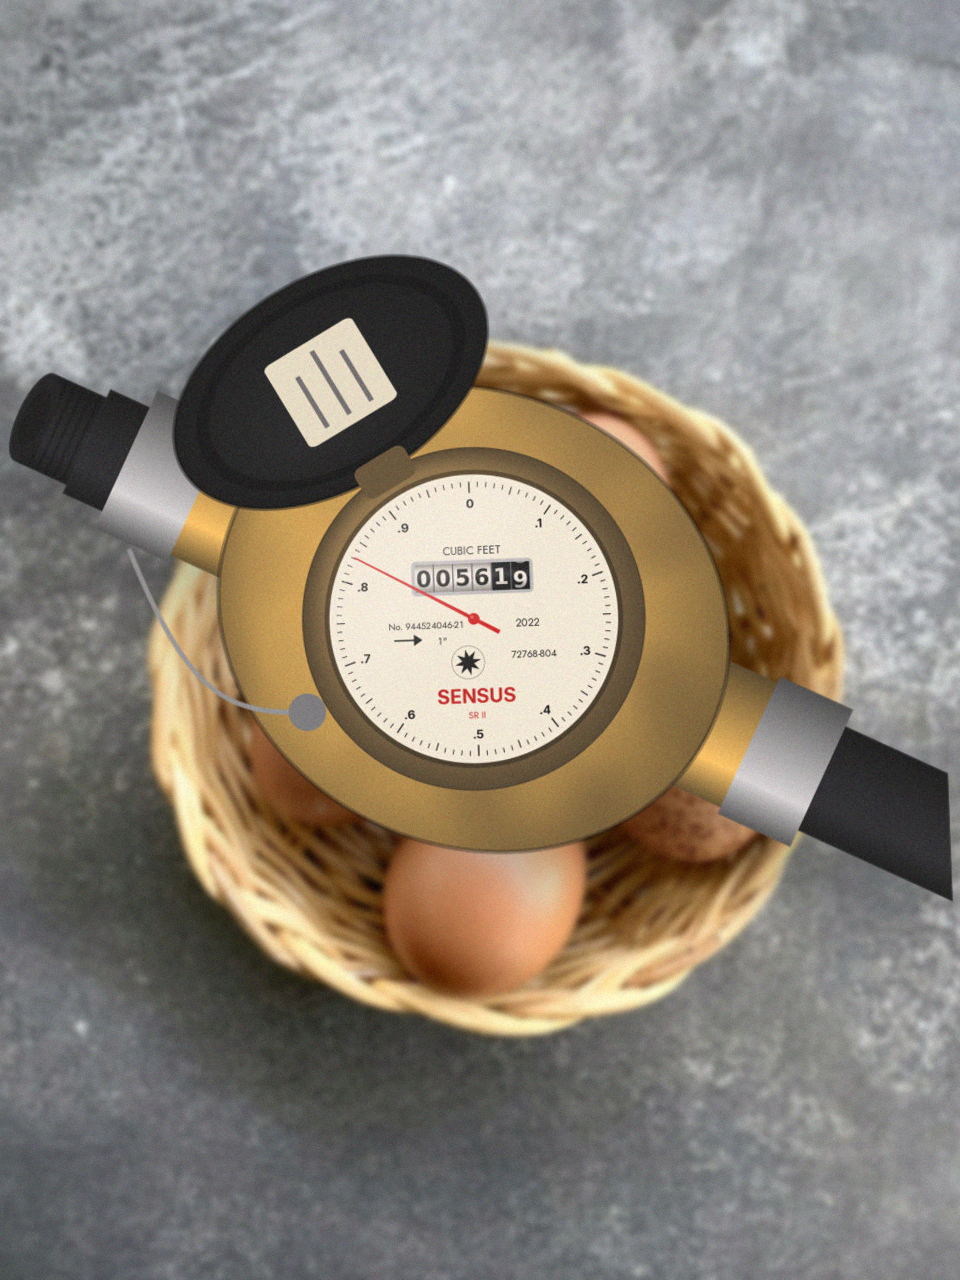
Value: 5618.83 ft³
